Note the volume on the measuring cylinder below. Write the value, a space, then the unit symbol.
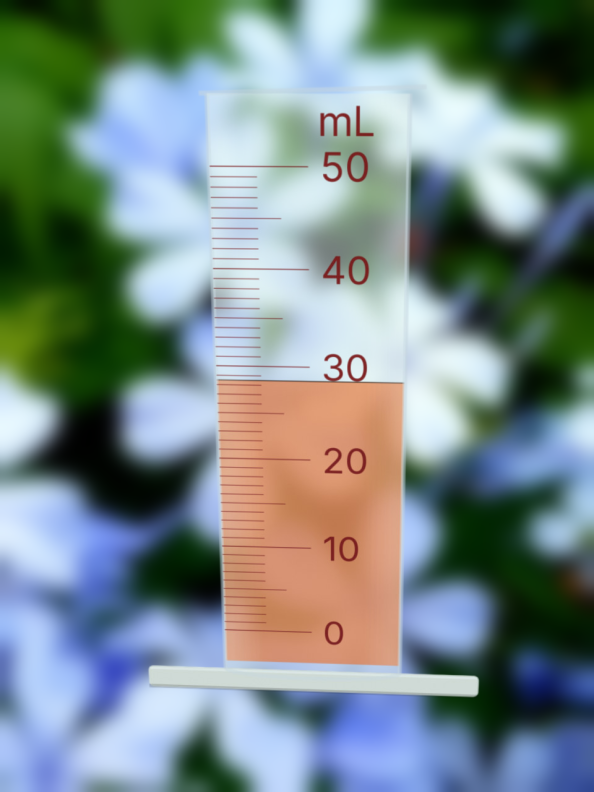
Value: 28.5 mL
